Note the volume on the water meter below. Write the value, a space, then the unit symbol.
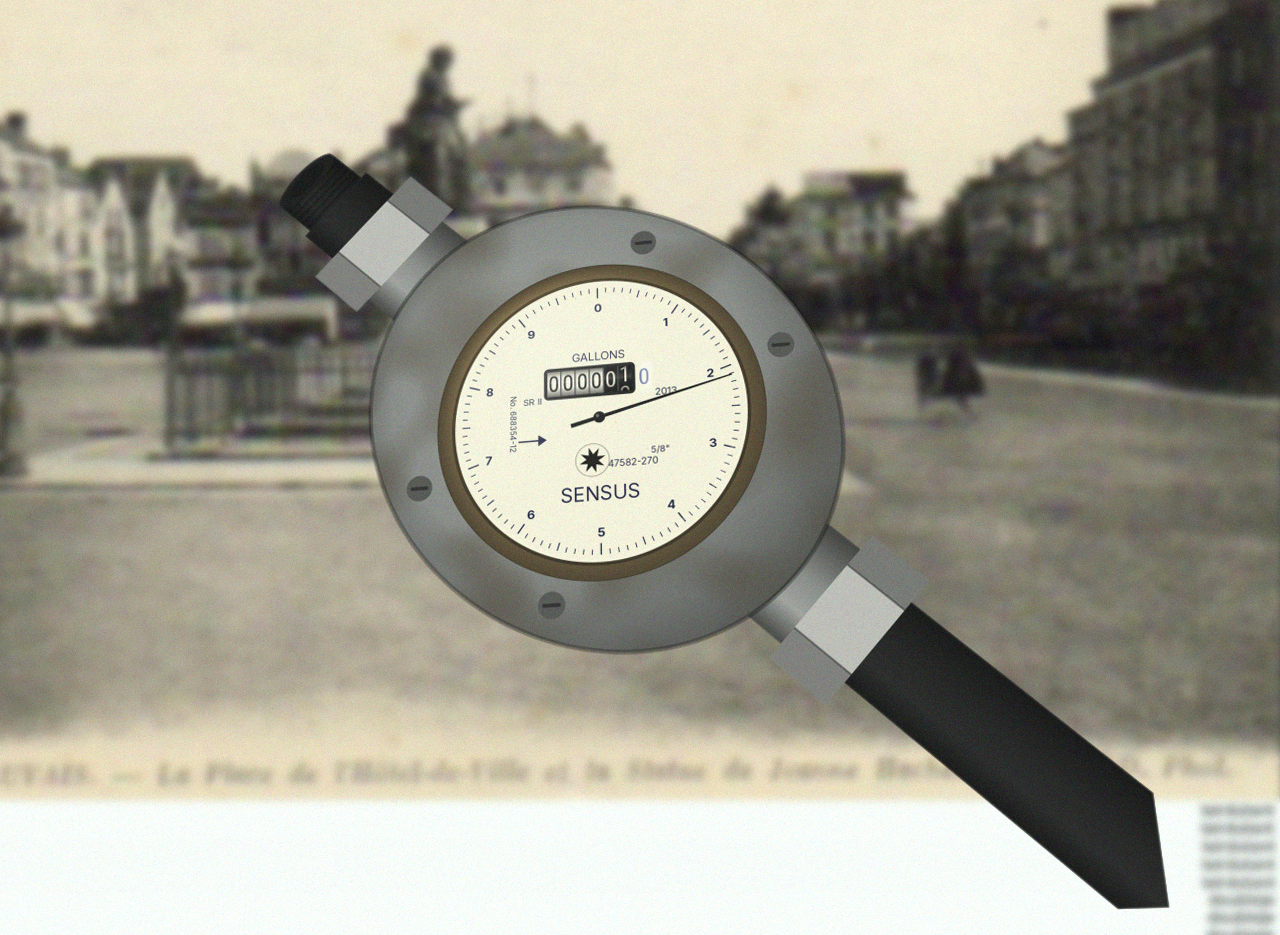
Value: 12.1 gal
